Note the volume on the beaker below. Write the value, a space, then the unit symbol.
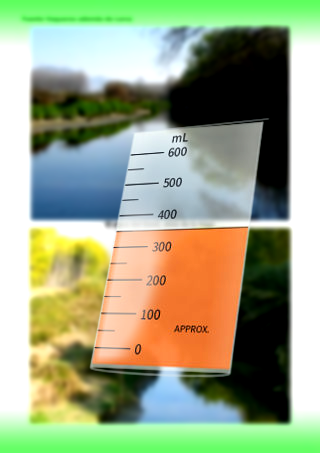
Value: 350 mL
